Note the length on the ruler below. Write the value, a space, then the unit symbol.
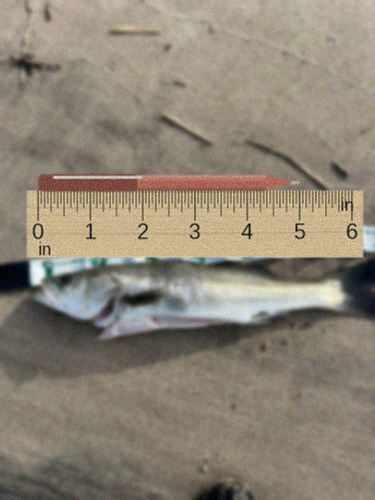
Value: 5 in
